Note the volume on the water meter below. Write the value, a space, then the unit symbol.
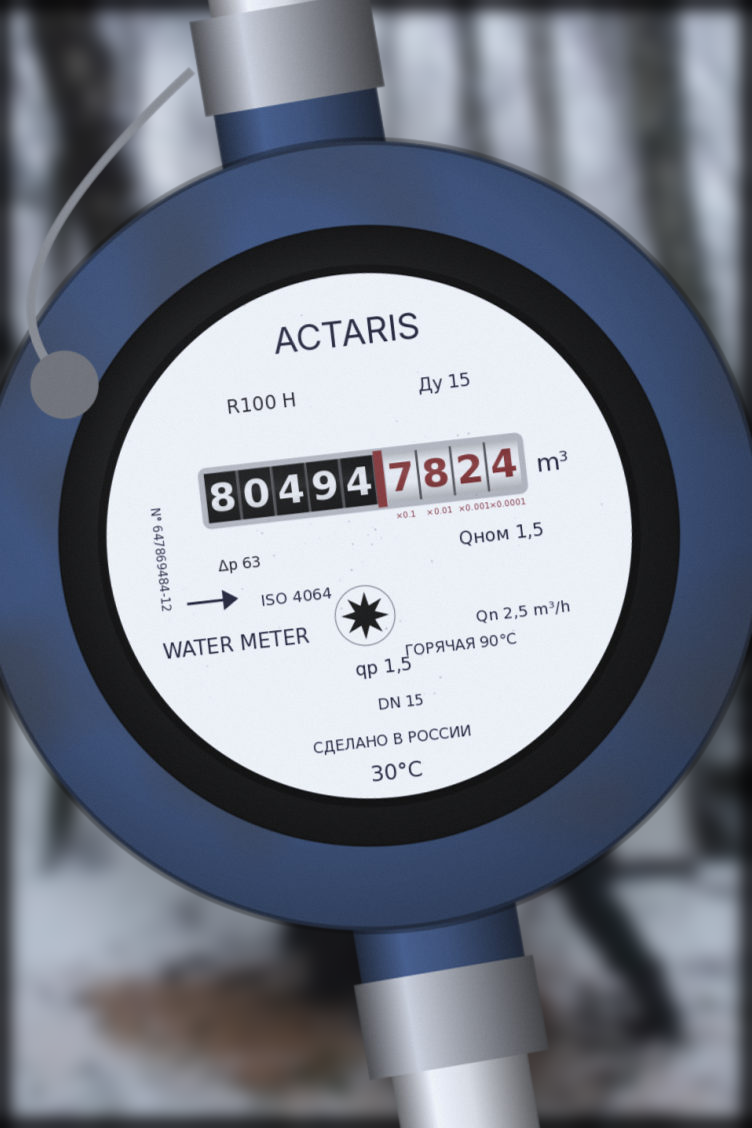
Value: 80494.7824 m³
